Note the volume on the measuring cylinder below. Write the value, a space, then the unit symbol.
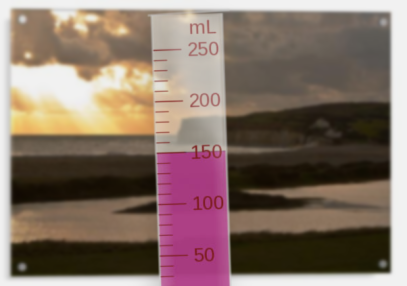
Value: 150 mL
